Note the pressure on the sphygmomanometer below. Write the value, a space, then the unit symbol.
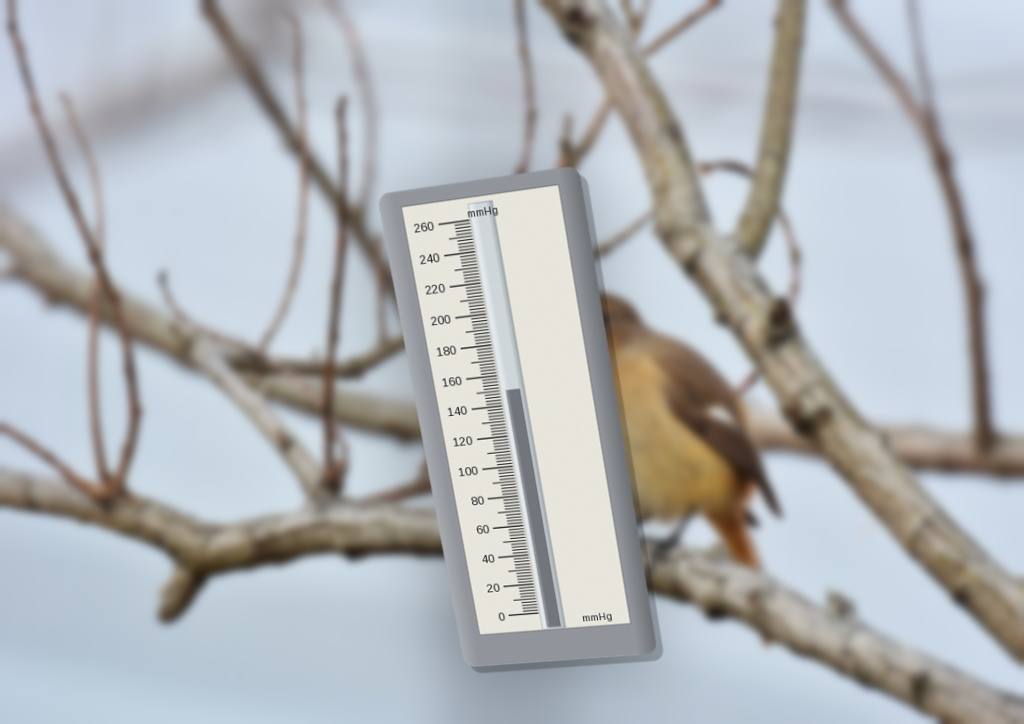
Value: 150 mmHg
